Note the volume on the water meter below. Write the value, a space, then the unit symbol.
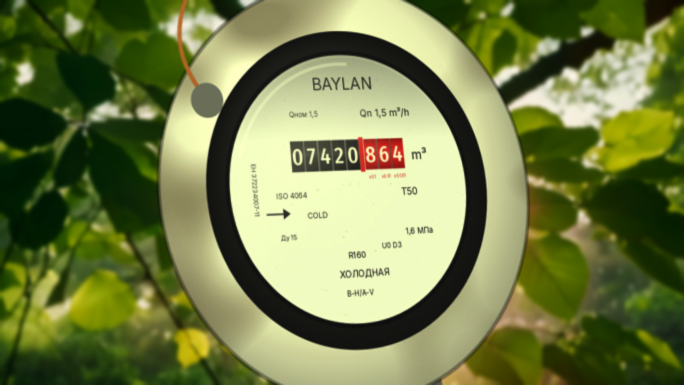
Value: 7420.864 m³
